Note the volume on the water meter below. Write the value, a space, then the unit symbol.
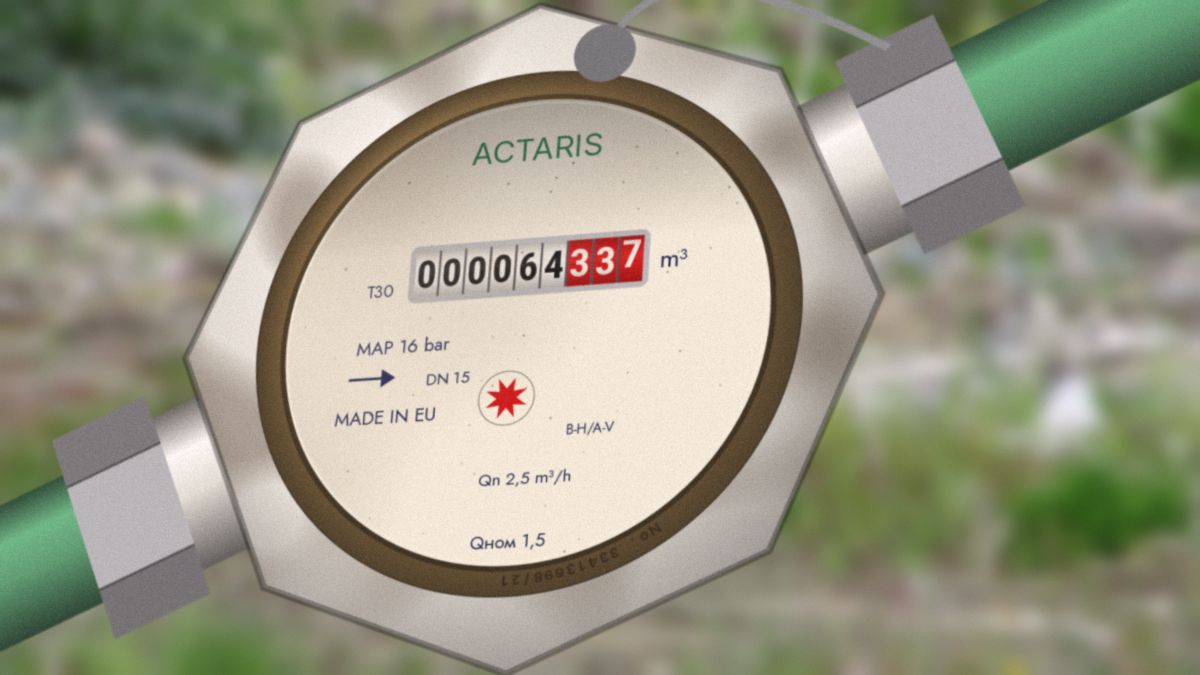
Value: 64.337 m³
